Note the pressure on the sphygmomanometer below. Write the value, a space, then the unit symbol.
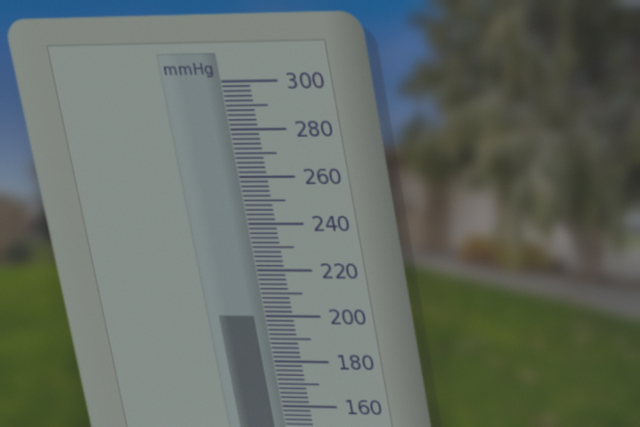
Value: 200 mmHg
